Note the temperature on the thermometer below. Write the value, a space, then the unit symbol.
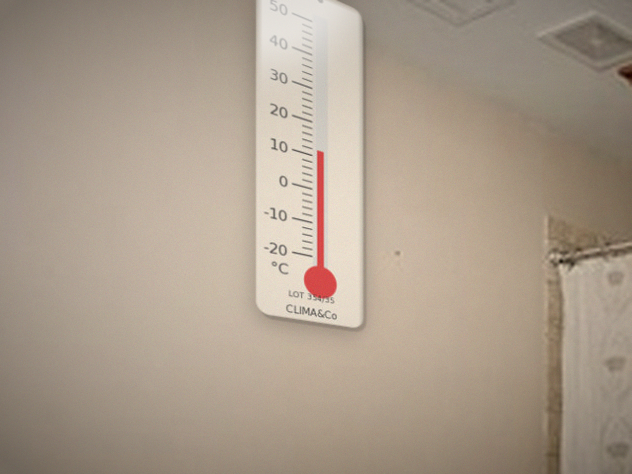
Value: 12 °C
